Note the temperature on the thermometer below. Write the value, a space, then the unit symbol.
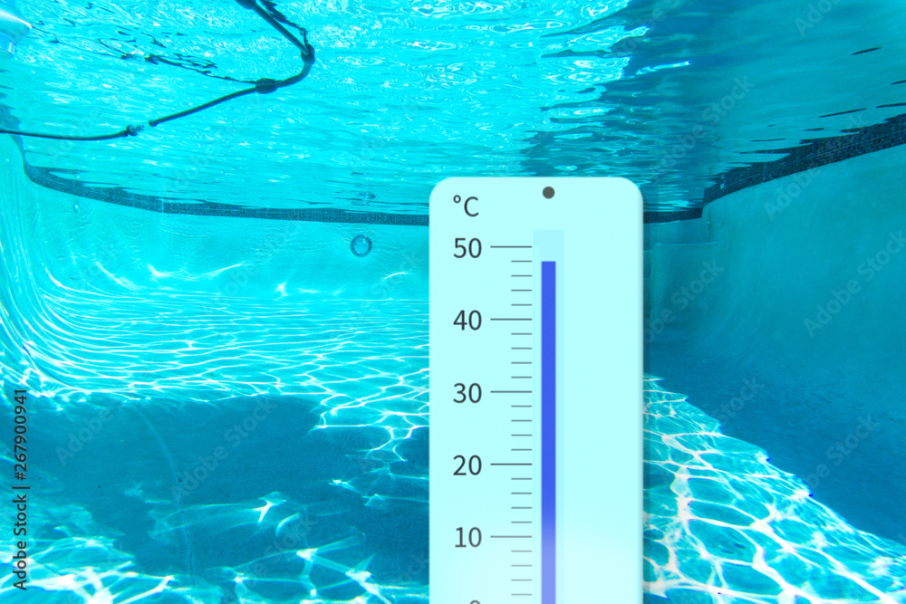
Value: 48 °C
